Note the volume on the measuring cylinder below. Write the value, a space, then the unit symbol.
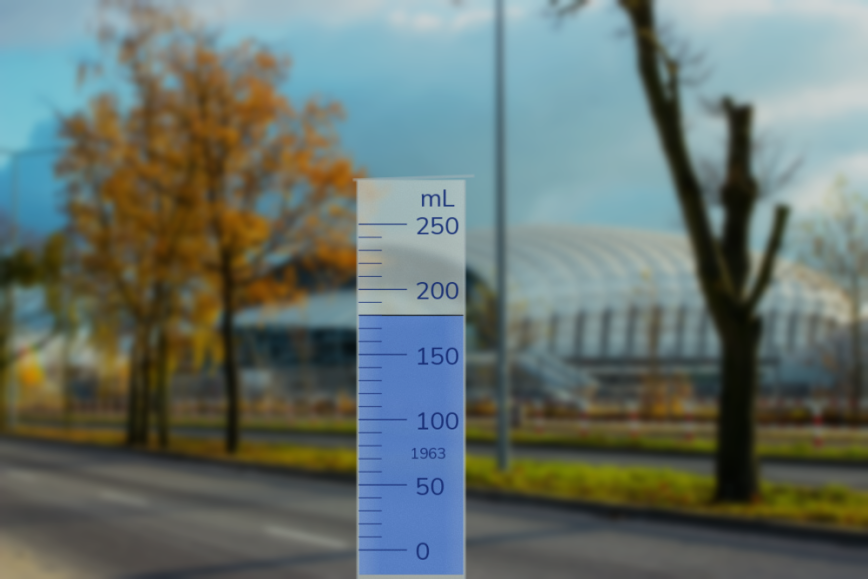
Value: 180 mL
